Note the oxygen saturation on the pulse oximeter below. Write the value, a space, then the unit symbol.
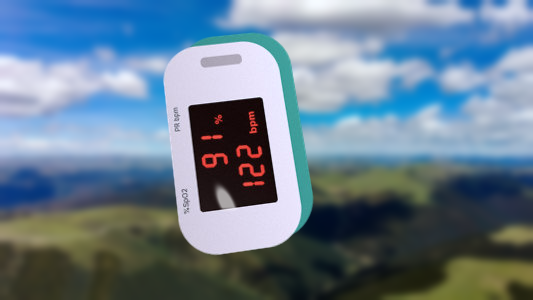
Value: 91 %
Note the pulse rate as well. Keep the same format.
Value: 122 bpm
